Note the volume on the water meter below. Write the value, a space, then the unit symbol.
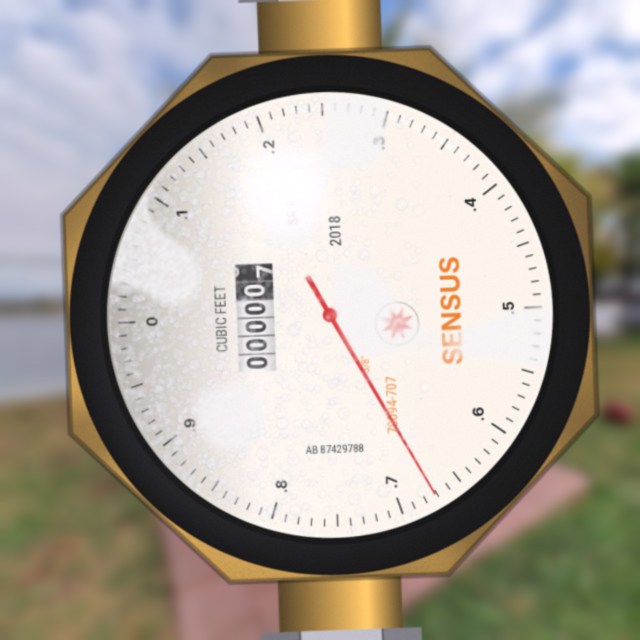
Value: 6.67 ft³
